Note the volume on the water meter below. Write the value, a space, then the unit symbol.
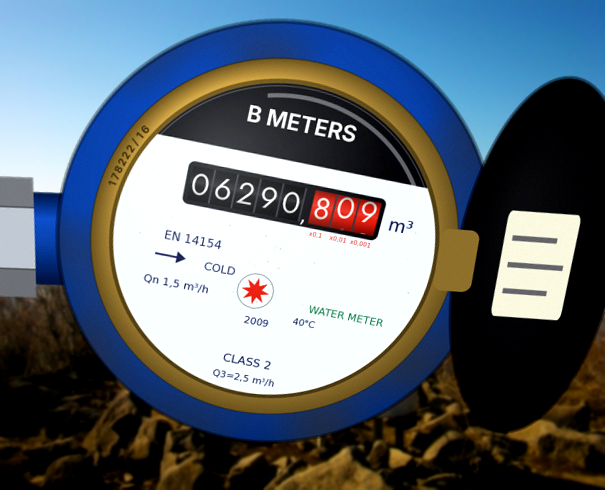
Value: 6290.809 m³
